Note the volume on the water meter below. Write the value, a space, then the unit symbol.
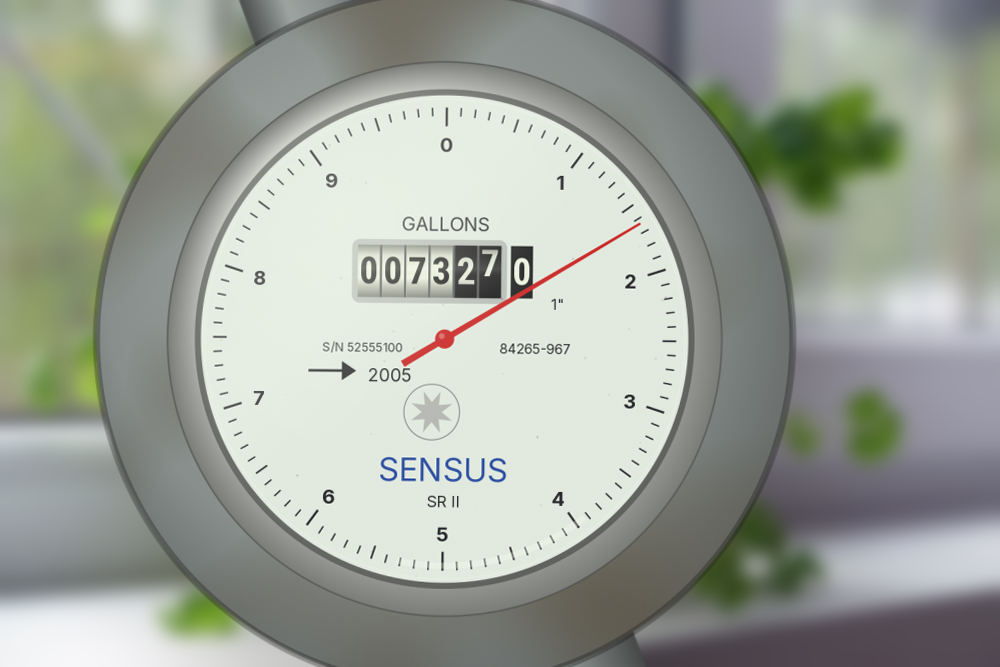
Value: 73271.6 gal
